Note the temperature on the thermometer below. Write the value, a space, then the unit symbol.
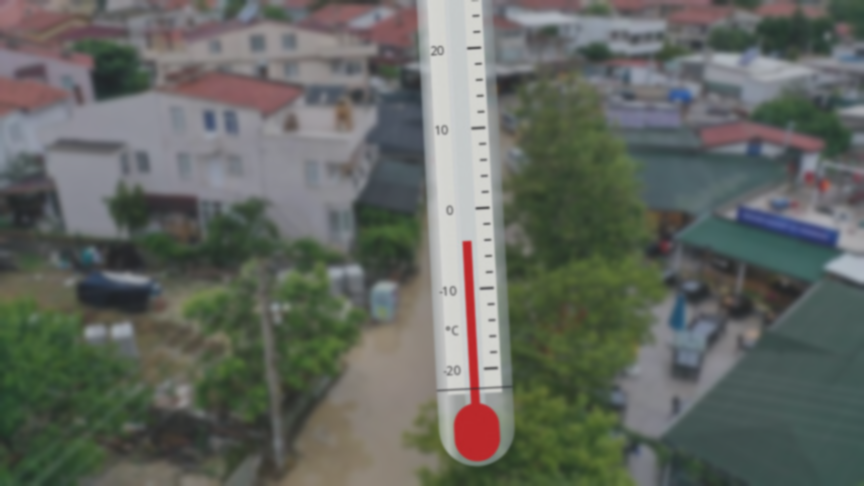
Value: -4 °C
